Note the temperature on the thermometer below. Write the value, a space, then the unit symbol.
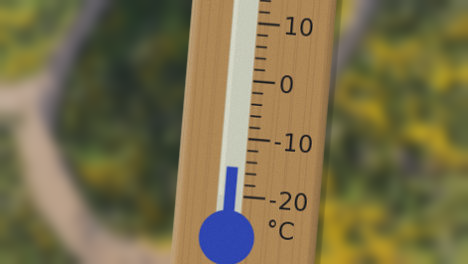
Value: -15 °C
